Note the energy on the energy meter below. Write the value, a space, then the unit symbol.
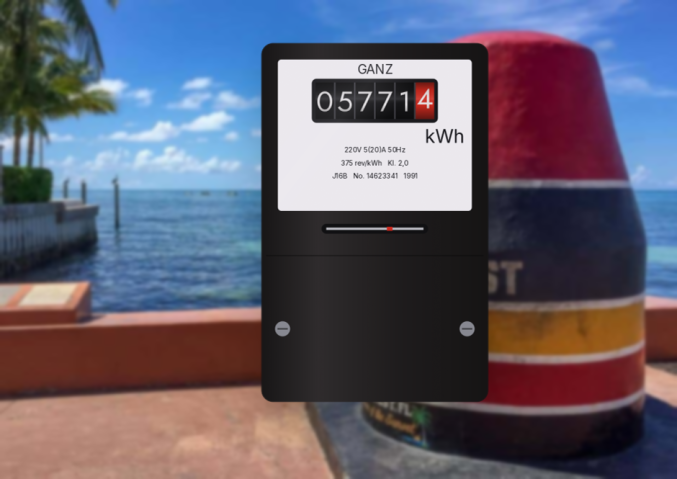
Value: 5771.4 kWh
